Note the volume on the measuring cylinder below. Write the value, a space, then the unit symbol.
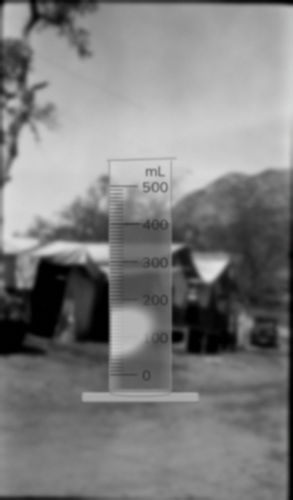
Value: 400 mL
